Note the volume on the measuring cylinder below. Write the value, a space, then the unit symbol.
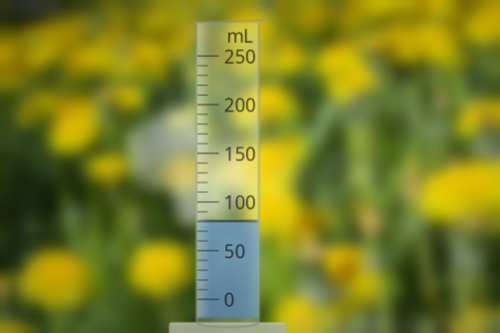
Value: 80 mL
